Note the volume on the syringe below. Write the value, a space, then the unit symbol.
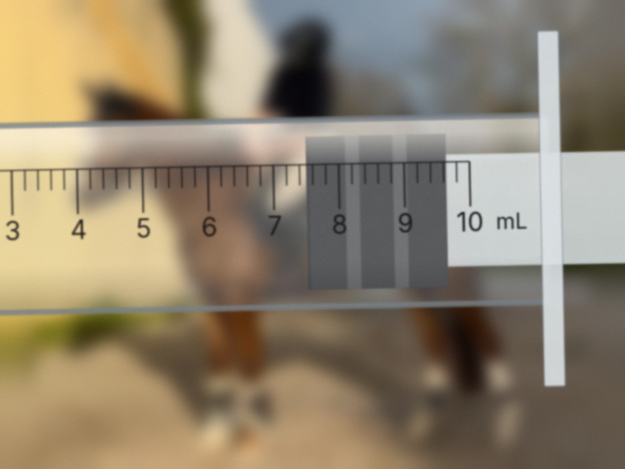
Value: 7.5 mL
